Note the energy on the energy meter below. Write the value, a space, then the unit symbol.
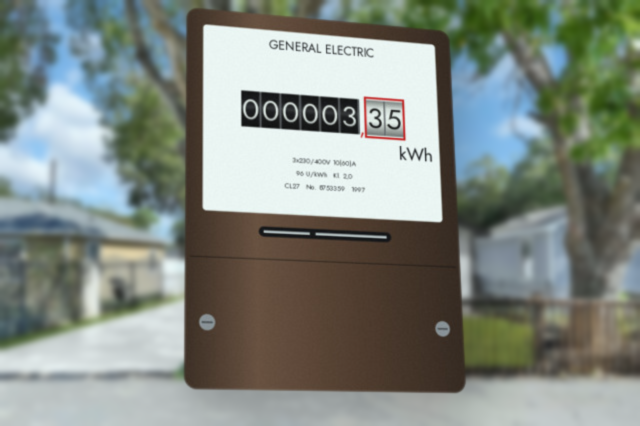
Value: 3.35 kWh
